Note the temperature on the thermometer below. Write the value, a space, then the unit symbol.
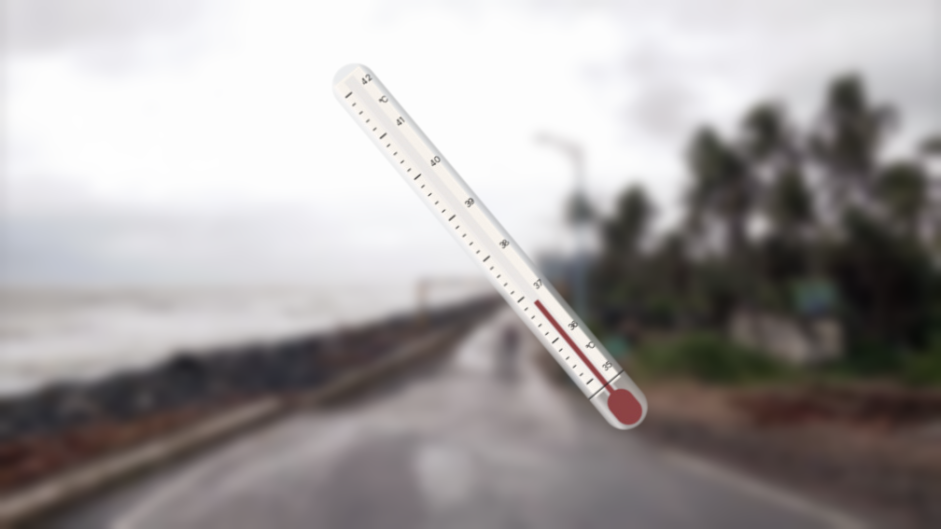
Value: 36.8 °C
